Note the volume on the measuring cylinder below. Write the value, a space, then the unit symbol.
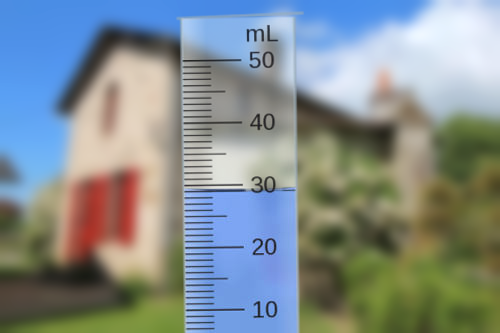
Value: 29 mL
